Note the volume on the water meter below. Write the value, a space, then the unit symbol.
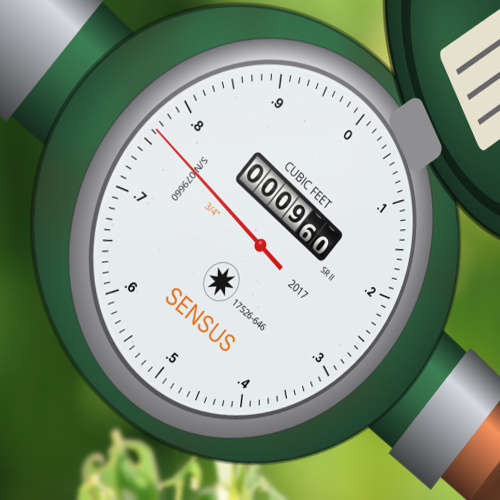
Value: 959.76 ft³
